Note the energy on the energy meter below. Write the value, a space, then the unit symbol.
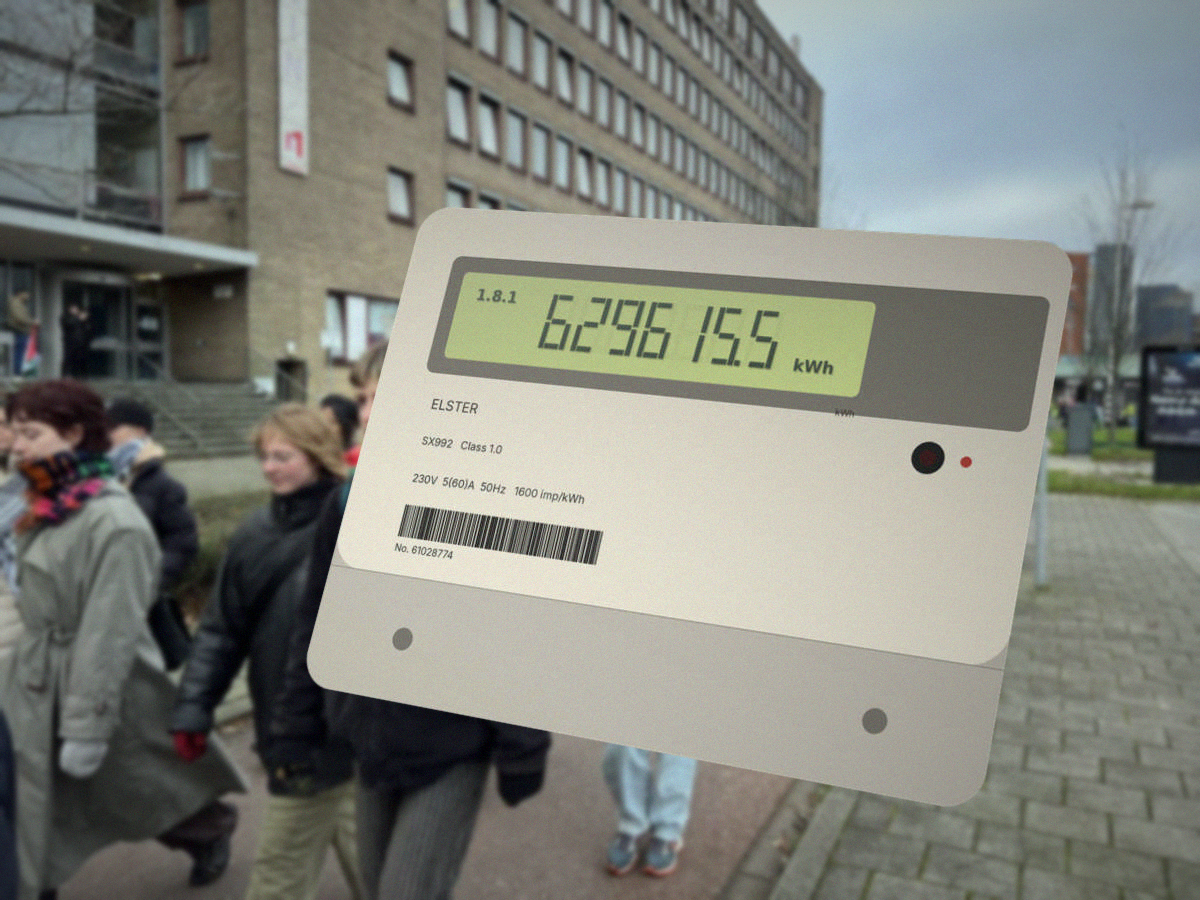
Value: 629615.5 kWh
